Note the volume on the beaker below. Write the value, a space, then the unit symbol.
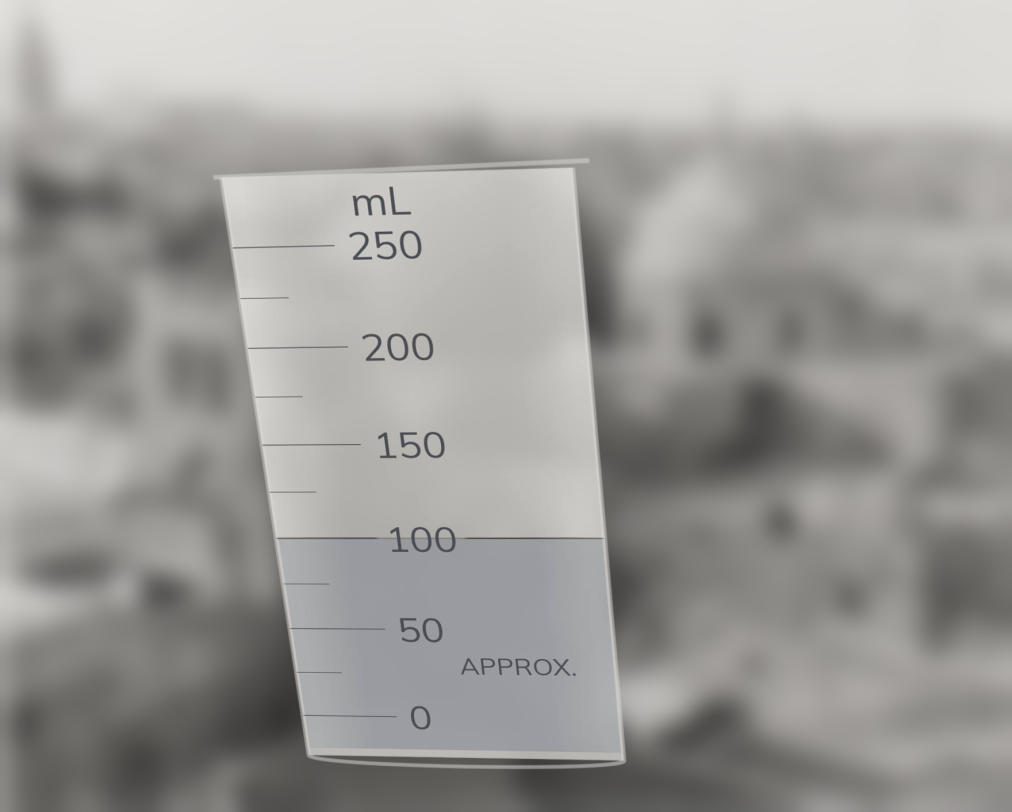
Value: 100 mL
